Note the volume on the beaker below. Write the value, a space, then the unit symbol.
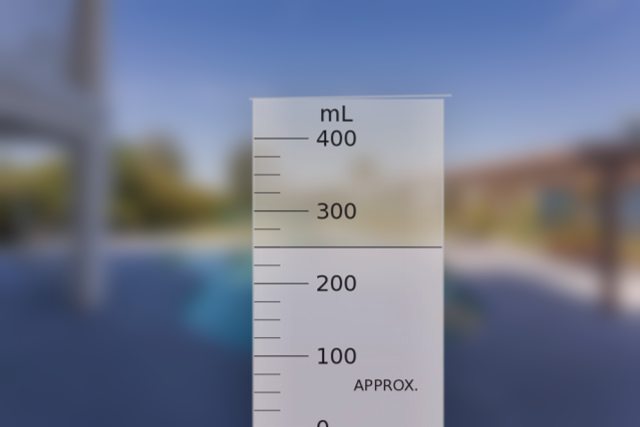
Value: 250 mL
